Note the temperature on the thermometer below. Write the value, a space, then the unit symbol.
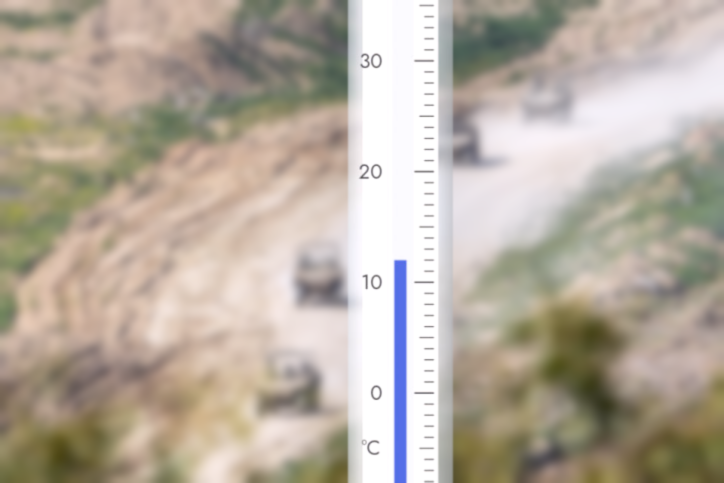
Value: 12 °C
